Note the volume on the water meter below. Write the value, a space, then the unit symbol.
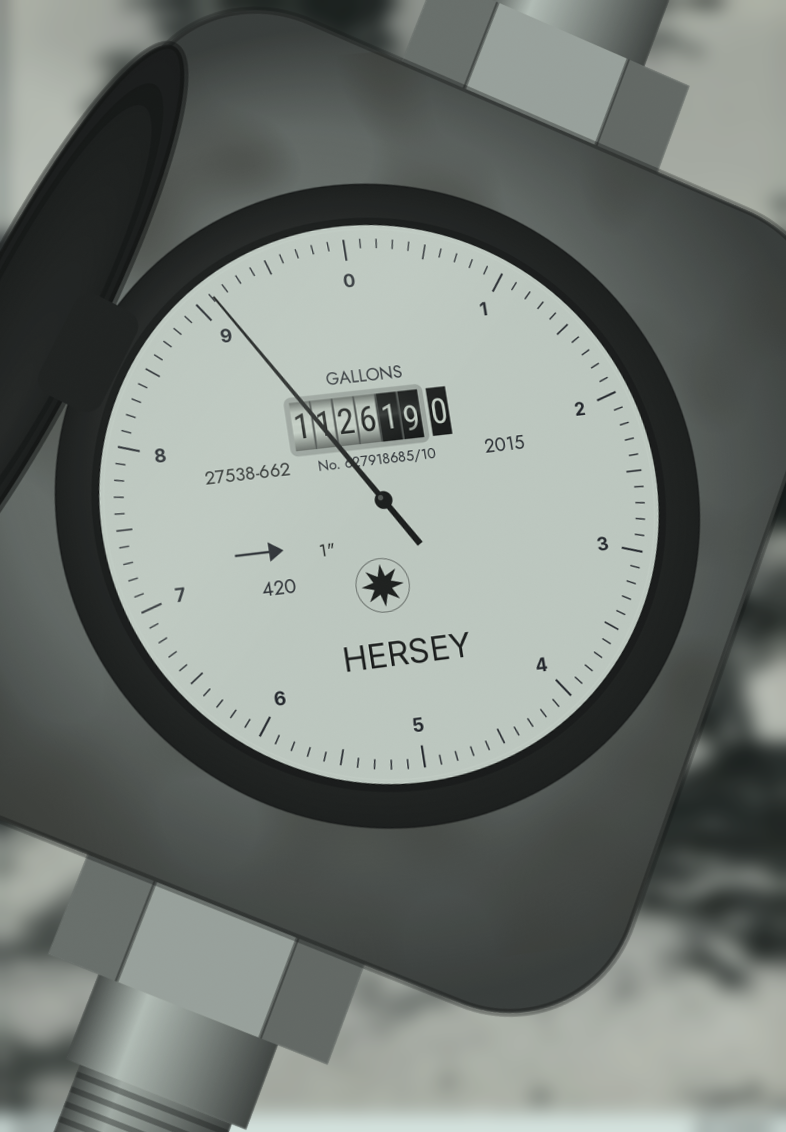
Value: 1126189.1 gal
